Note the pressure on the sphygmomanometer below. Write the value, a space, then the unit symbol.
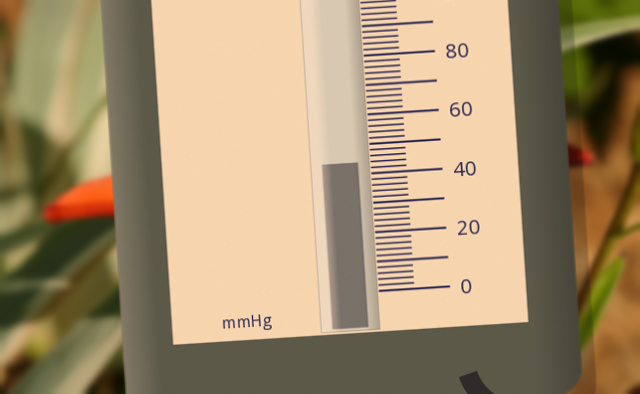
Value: 44 mmHg
